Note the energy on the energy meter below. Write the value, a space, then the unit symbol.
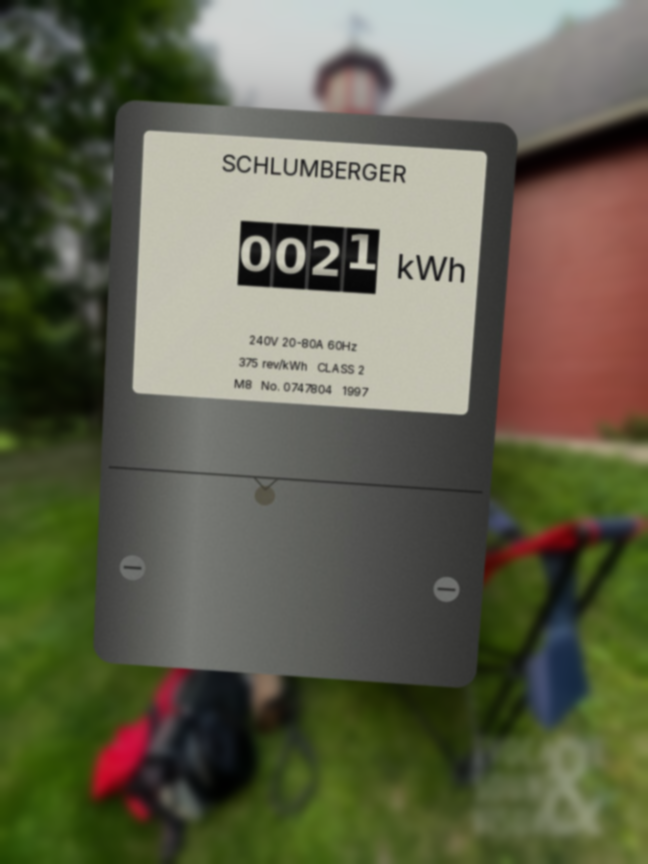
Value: 21 kWh
